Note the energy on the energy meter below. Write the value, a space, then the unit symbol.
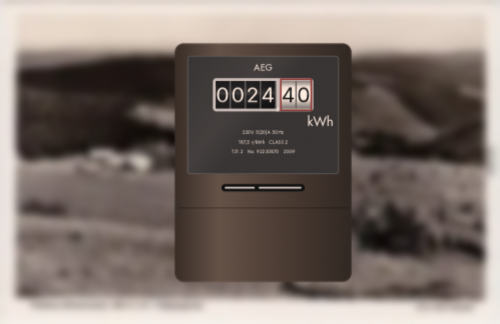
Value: 24.40 kWh
